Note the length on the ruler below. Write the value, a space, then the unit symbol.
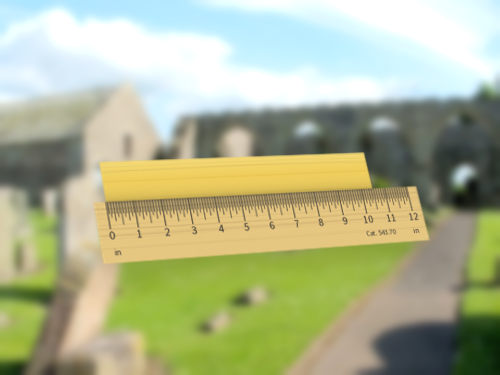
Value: 10.5 in
